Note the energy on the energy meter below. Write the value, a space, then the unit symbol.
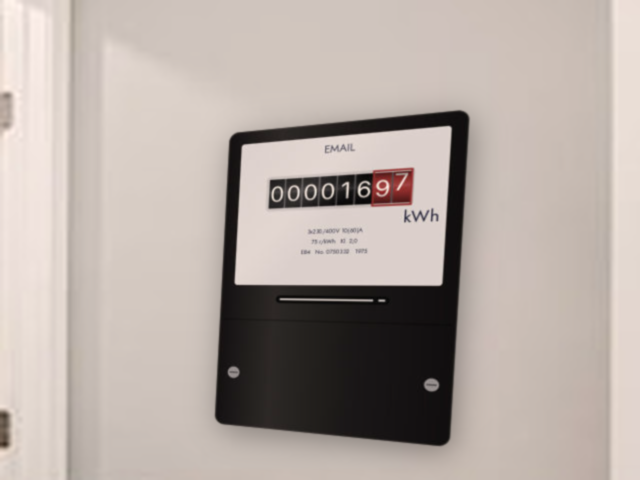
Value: 16.97 kWh
